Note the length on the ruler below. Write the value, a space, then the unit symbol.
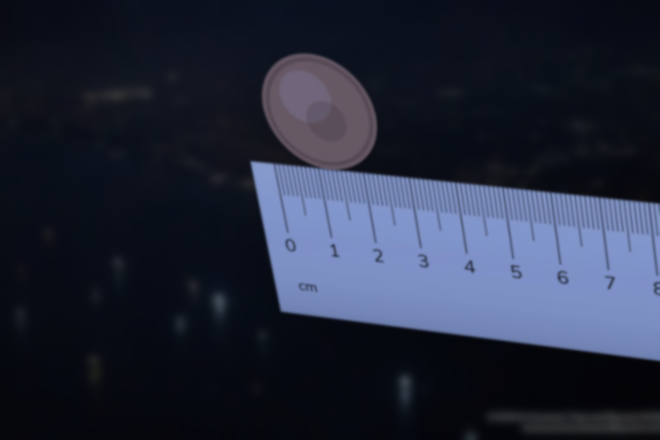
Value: 2.5 cm
